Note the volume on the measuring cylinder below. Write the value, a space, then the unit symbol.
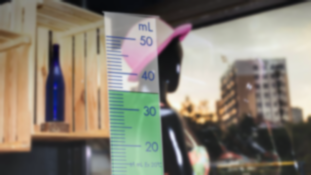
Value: 35 mL
